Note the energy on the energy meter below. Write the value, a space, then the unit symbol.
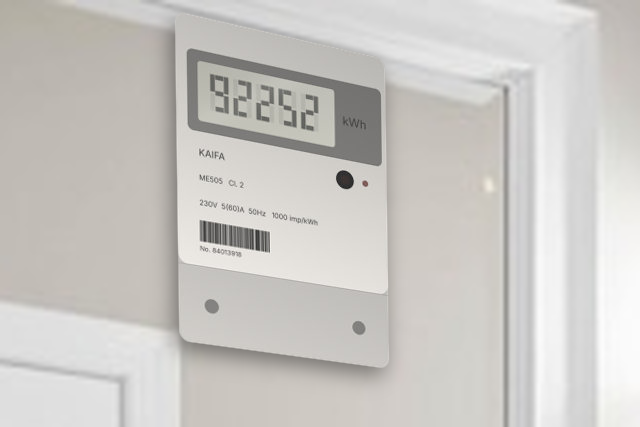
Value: 92252 kWh
